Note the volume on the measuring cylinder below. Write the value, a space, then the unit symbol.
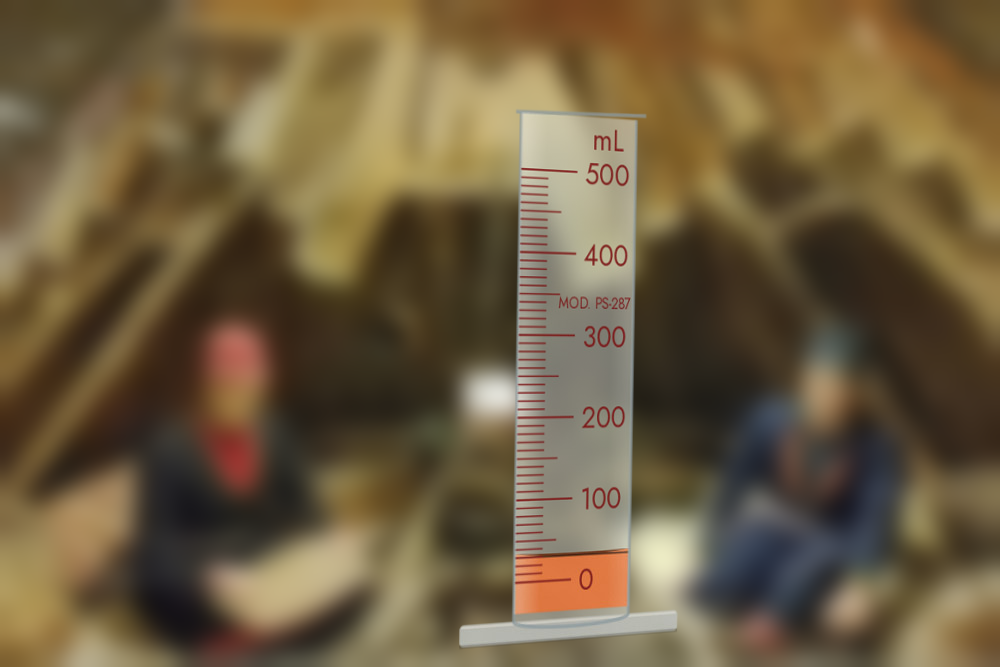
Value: 30 mL
